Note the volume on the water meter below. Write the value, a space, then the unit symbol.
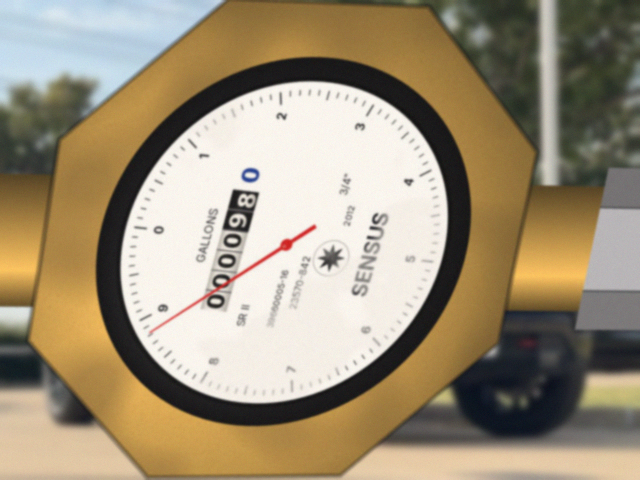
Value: 978.8 gal
